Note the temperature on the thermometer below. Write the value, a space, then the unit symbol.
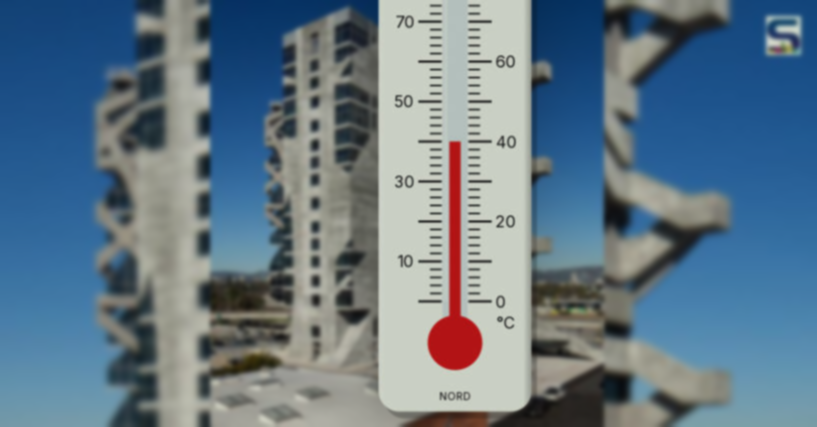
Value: 40 °C
